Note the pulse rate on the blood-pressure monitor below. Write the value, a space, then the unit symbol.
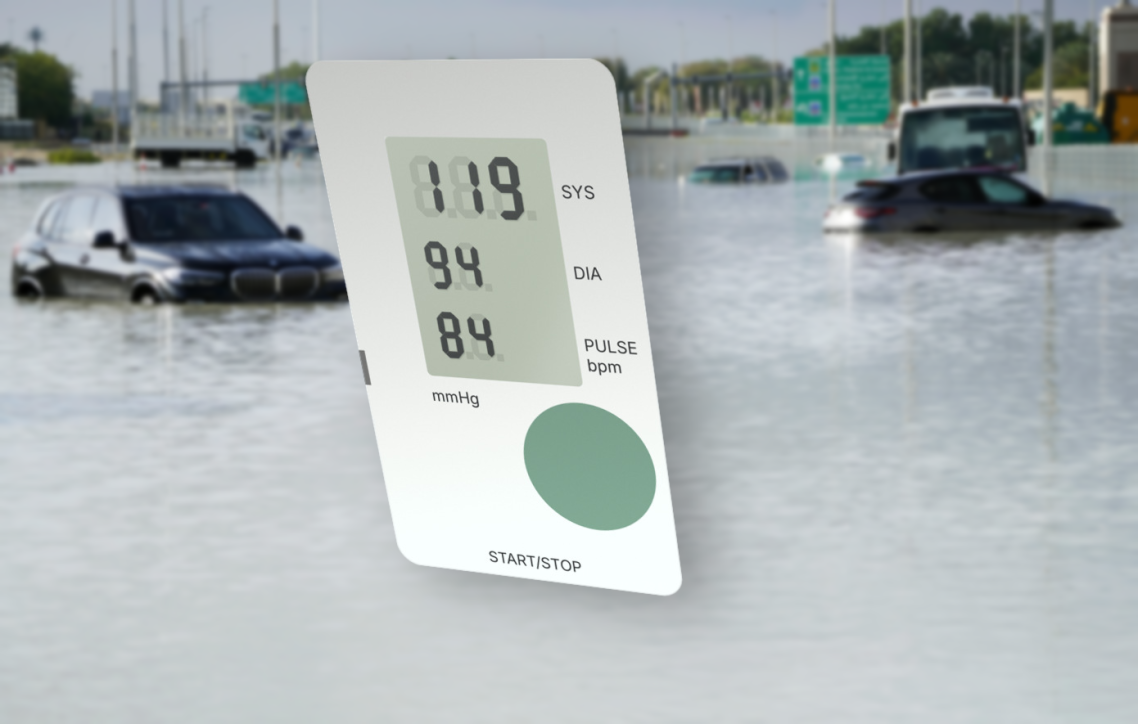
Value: 84 bpm
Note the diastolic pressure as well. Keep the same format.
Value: 94 mmHg
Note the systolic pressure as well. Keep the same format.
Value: 119 mmHg
